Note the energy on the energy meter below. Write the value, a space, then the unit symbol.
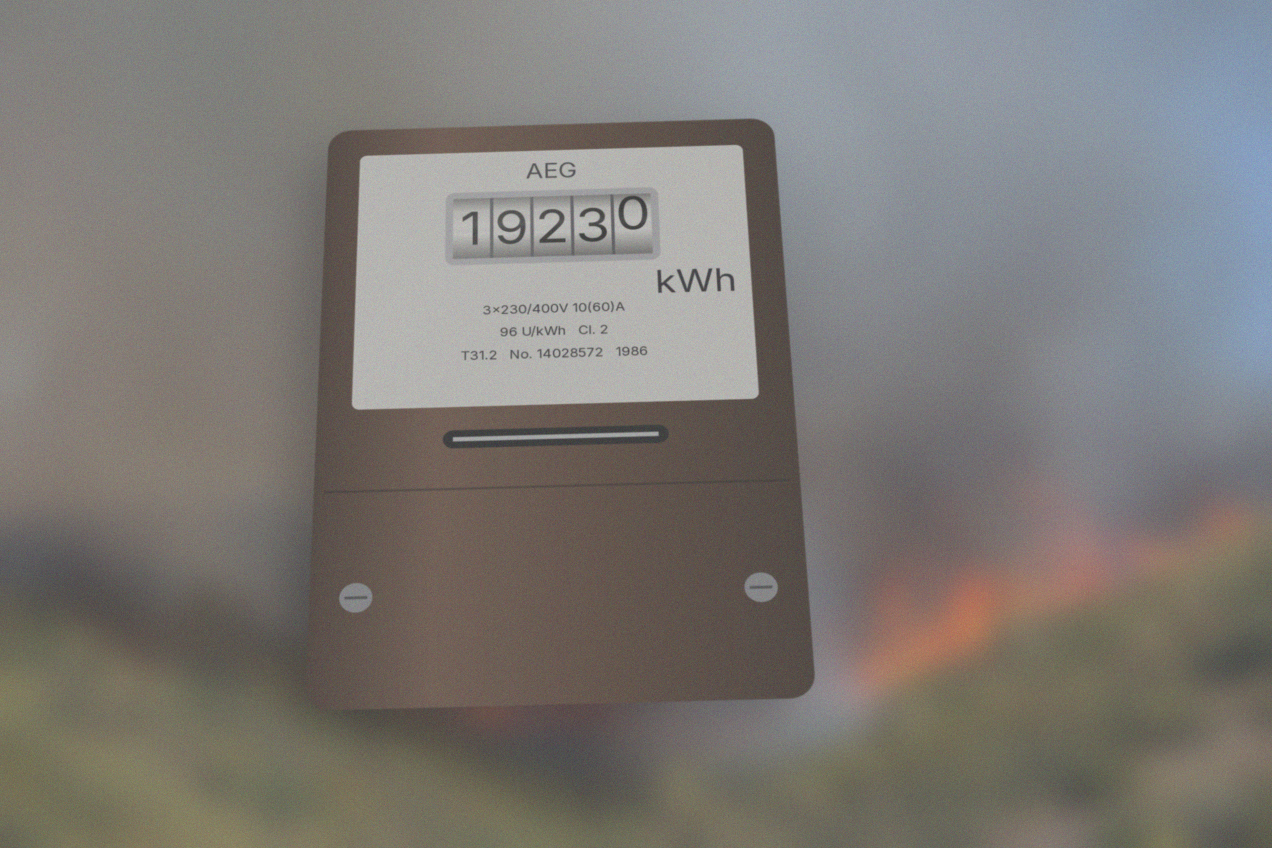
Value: 19230 kWh
